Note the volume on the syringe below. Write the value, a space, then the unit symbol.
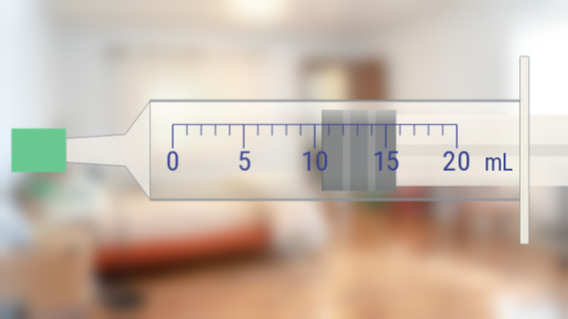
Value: 10.5 mL
